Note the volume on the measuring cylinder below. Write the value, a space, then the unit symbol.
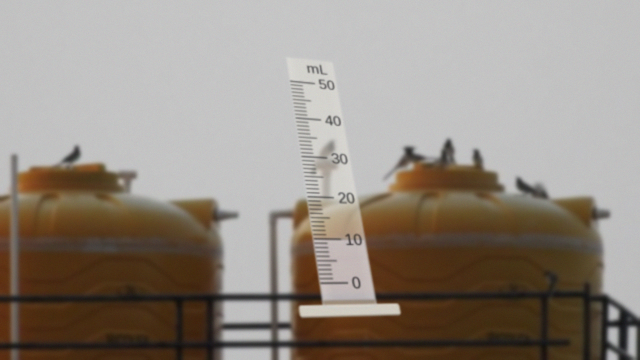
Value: 10 mL
